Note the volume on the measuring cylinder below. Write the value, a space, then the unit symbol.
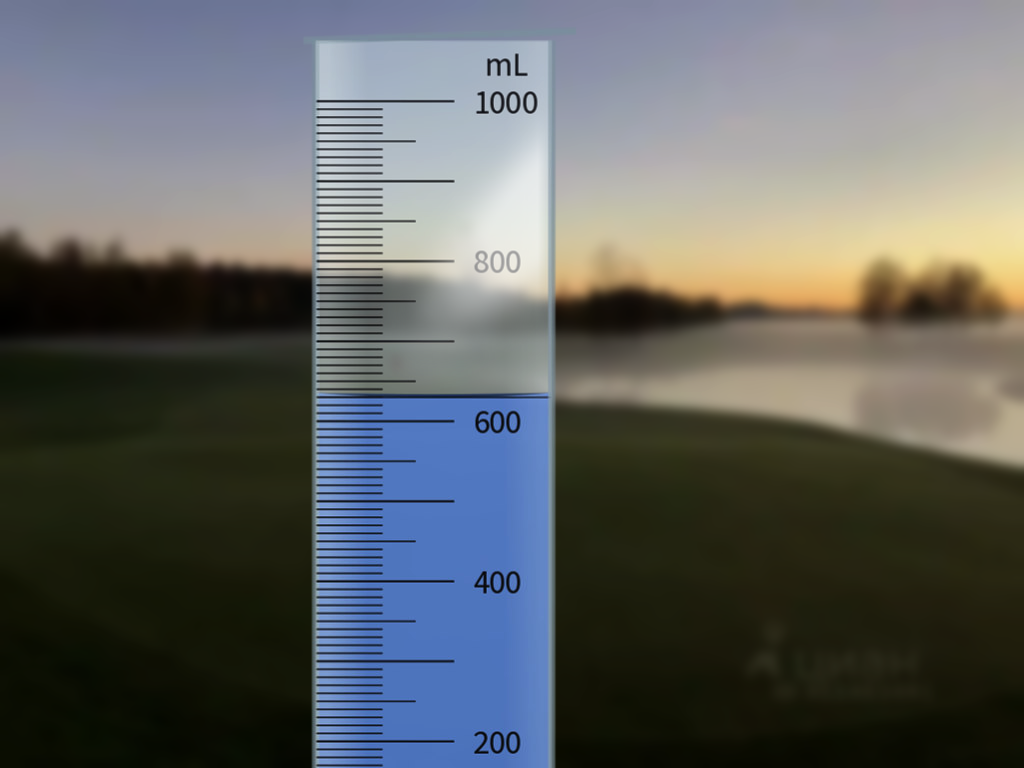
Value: 630 mL
